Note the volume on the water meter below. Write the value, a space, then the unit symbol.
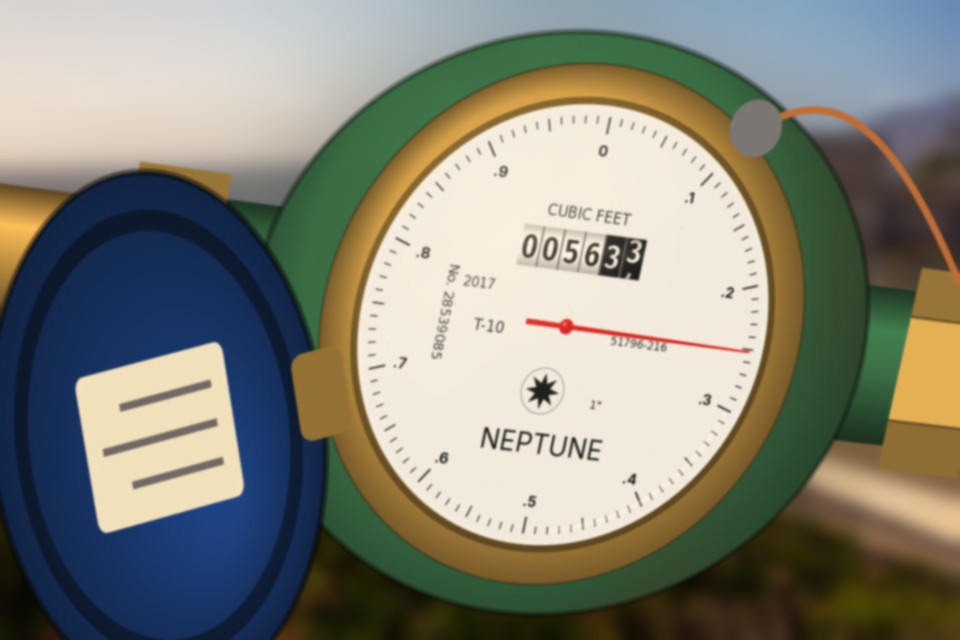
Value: 5633.25 ft³
